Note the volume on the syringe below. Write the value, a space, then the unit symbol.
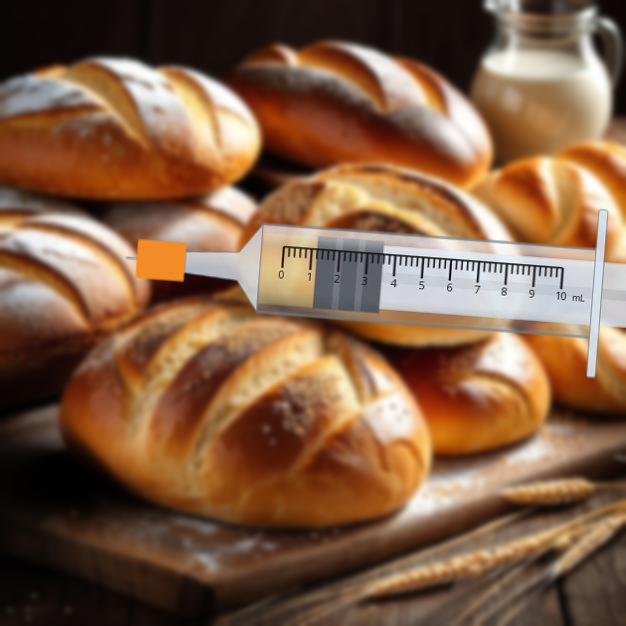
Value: 1.2 mL
